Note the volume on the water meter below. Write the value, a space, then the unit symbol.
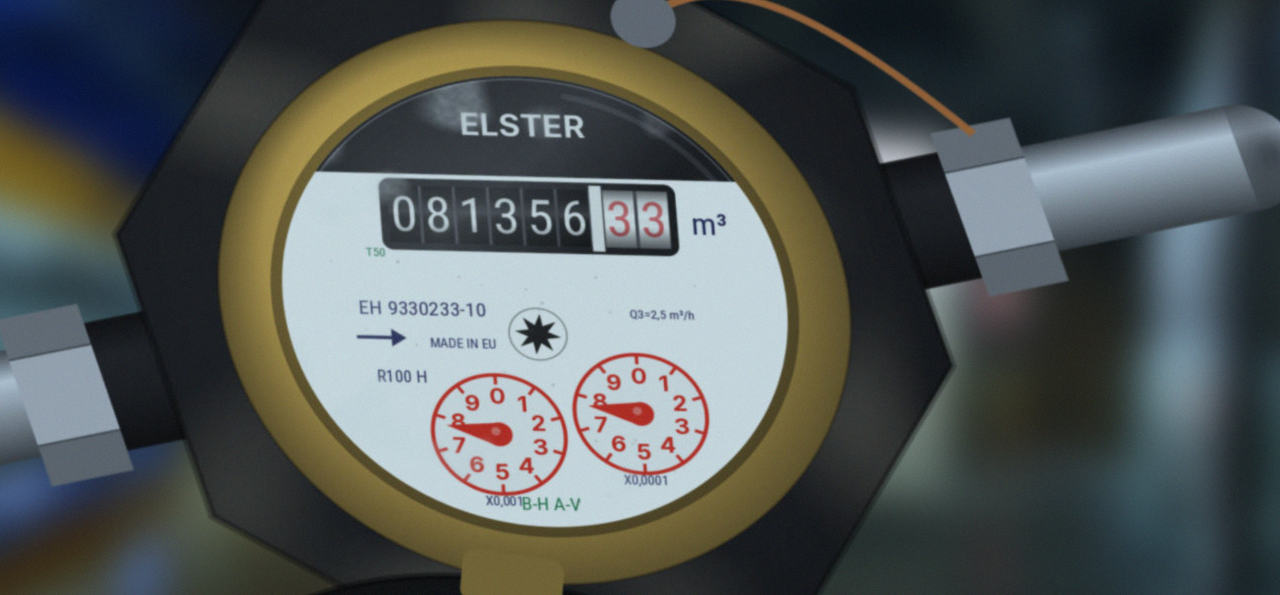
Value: 81356.3377 m³
